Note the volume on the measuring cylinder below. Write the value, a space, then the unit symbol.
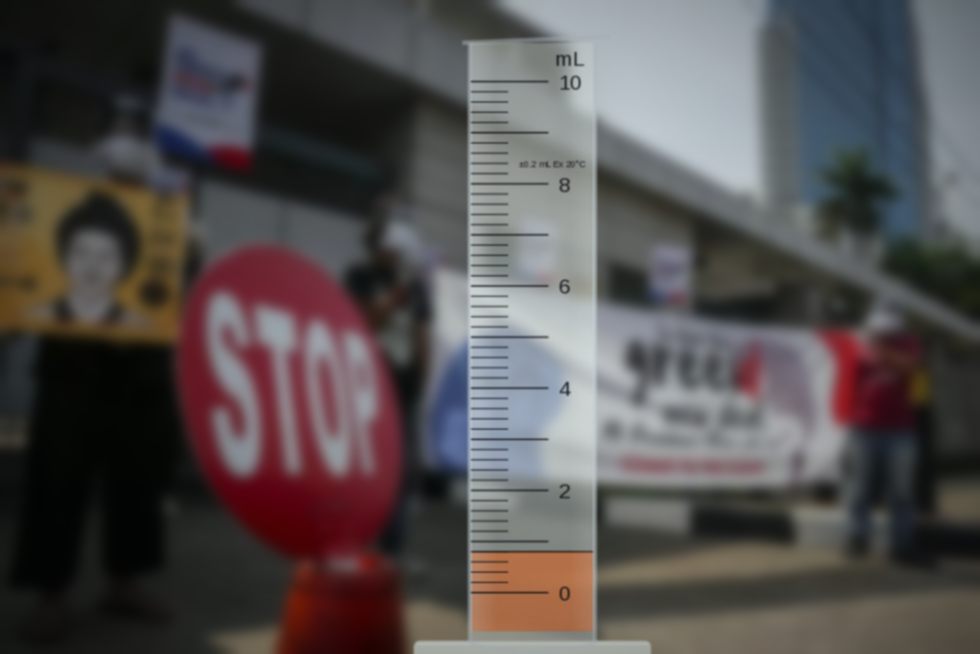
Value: 0.8 mL
